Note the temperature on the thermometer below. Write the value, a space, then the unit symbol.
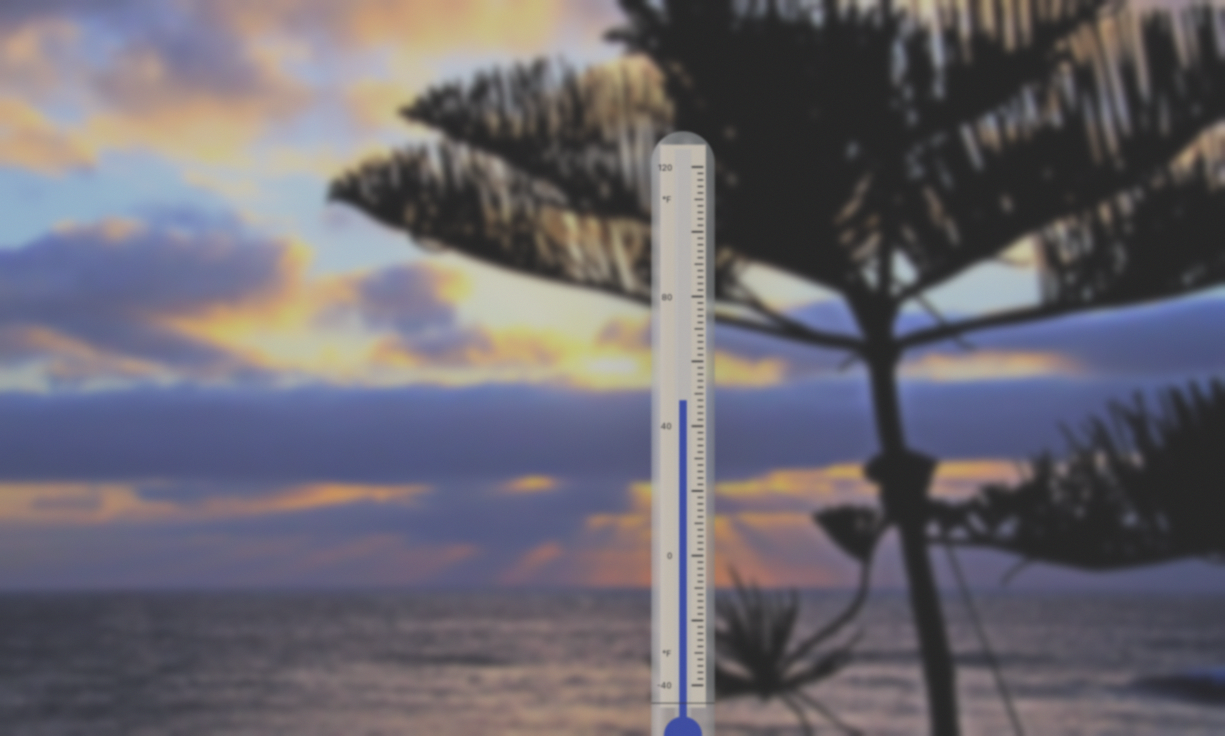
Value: 48 °F
